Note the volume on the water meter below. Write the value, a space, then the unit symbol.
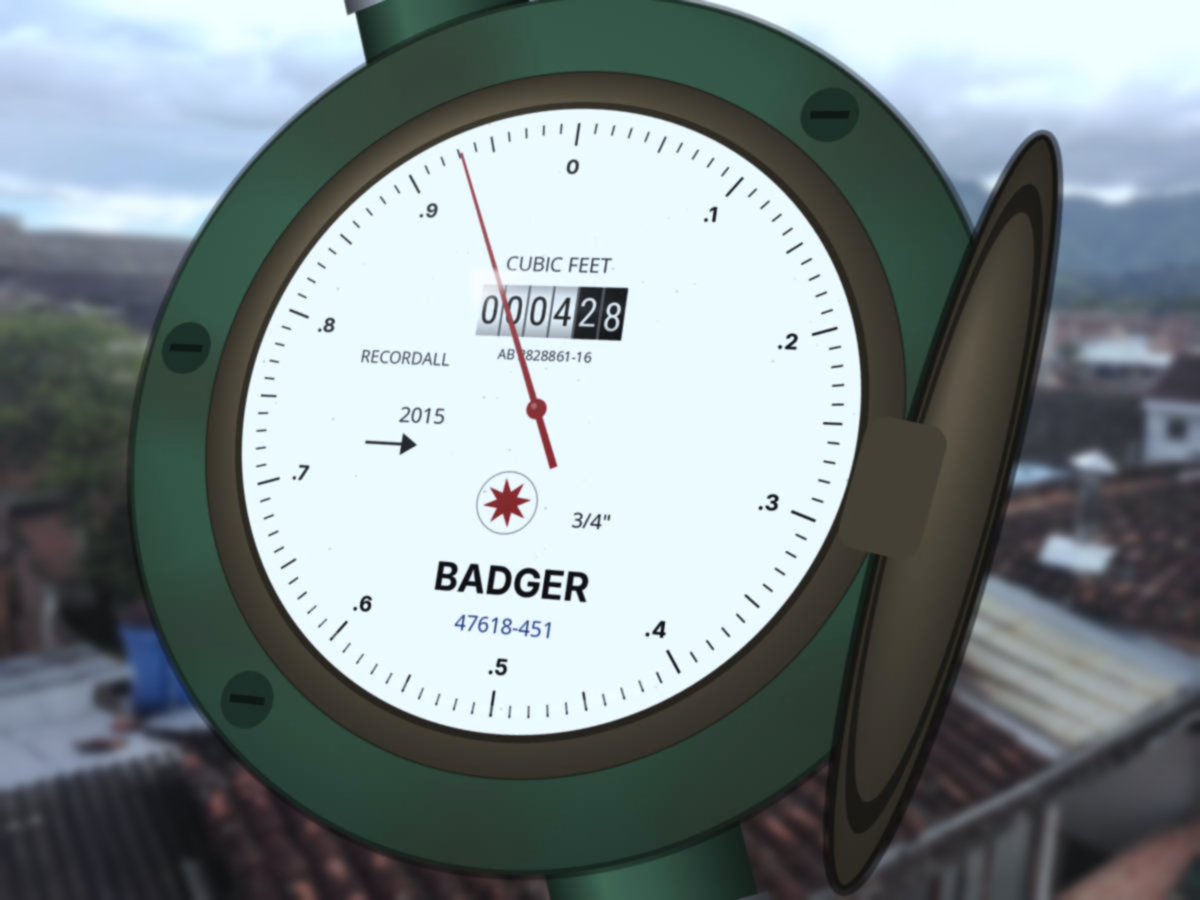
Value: 427.93 ft³
